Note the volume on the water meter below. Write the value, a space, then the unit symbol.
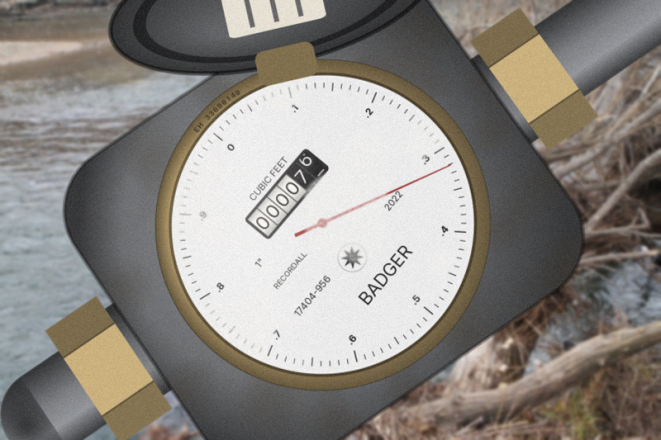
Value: 76.32 ft³
